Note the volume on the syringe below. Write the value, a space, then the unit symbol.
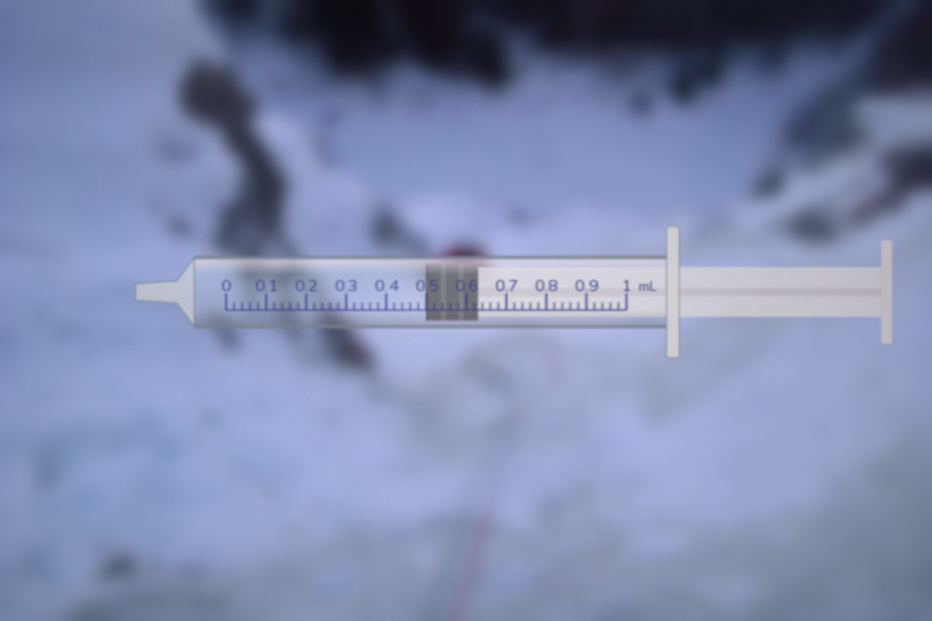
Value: 0.5 mL
